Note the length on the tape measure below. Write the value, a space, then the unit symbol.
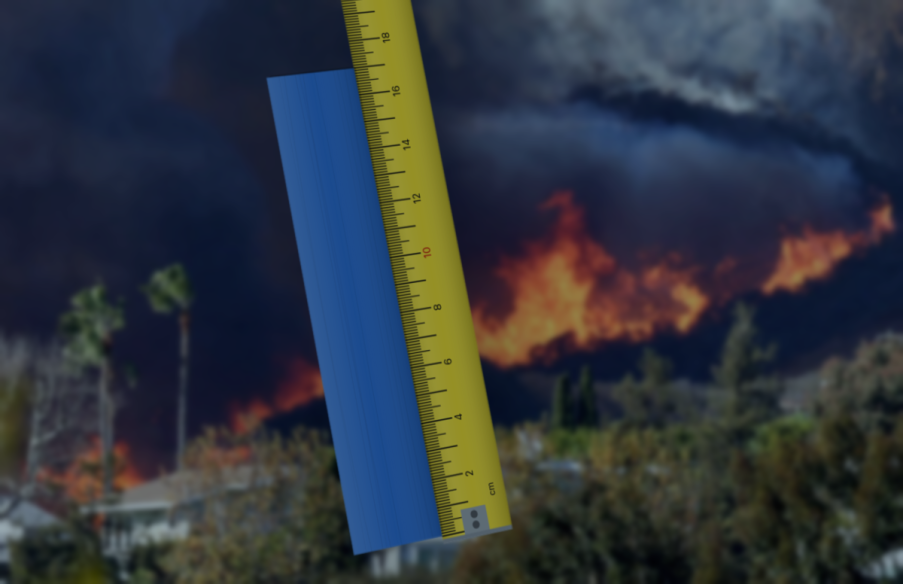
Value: 17 cm
